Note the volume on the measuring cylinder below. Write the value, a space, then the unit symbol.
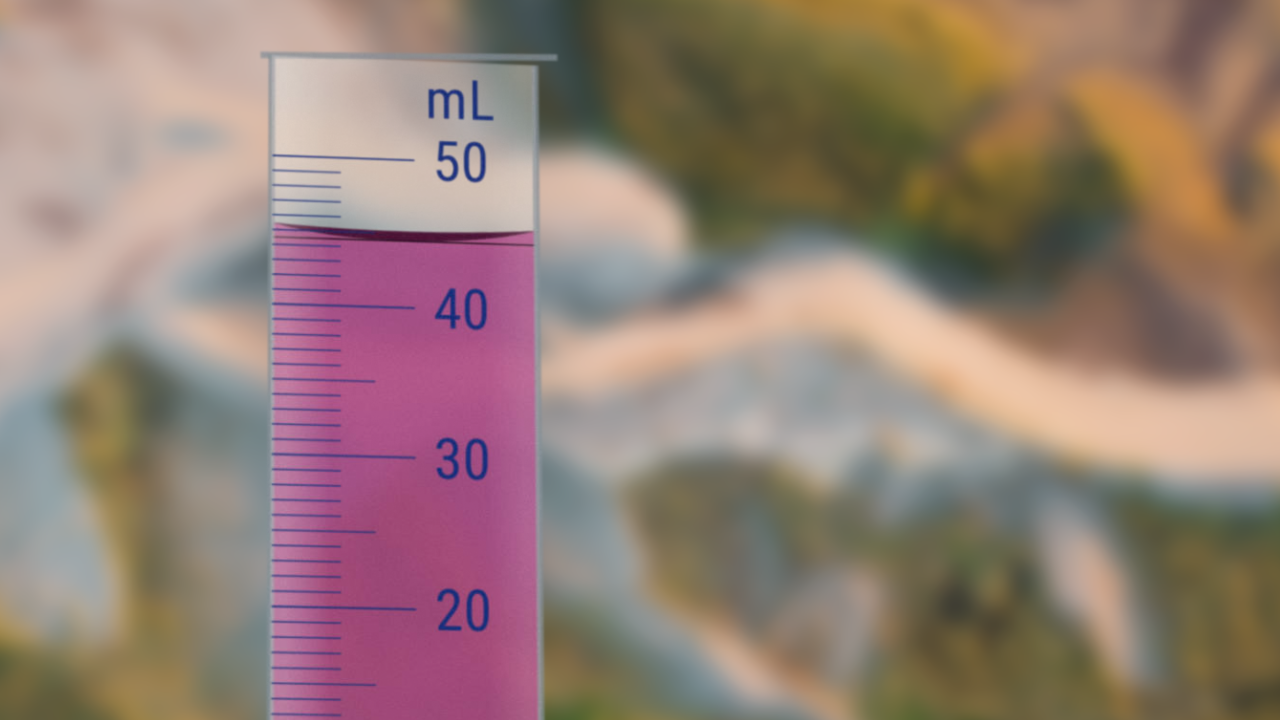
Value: 44.5 mL
